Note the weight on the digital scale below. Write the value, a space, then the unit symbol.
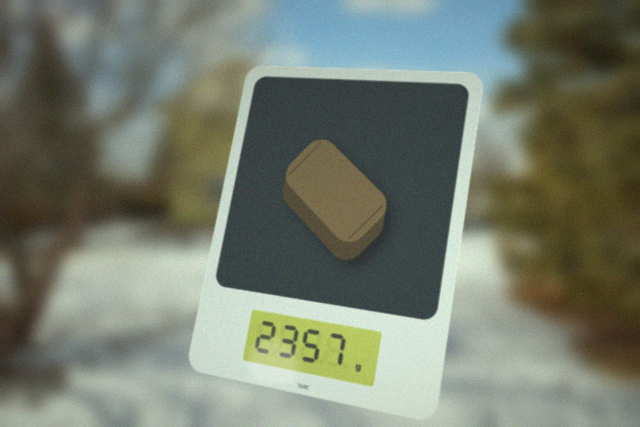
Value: 2357 g
